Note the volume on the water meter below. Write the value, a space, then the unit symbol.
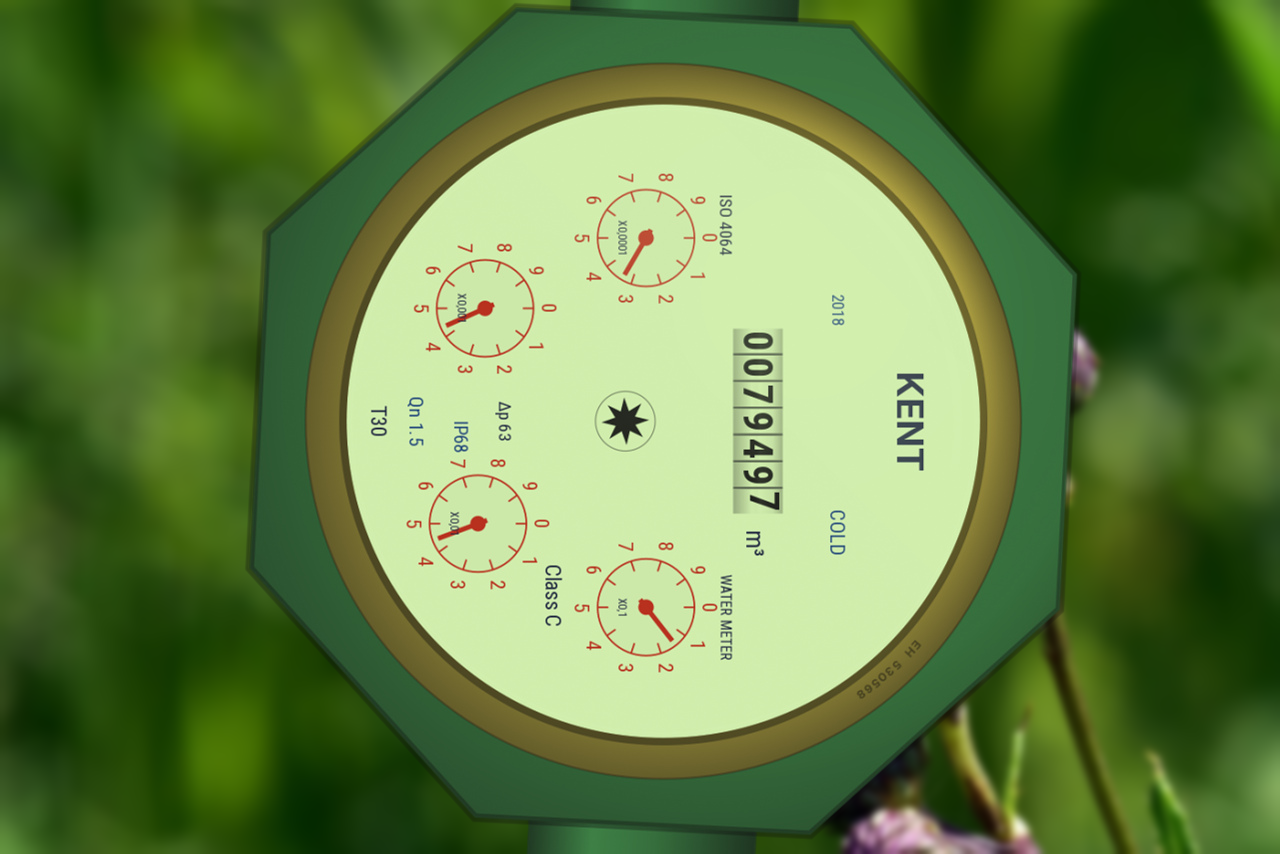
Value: 79497.1443 m³
